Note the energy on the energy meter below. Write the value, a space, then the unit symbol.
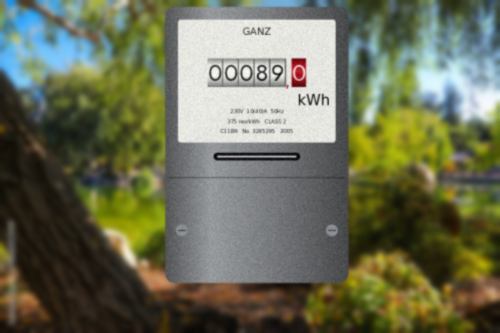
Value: 89.0 kWh
